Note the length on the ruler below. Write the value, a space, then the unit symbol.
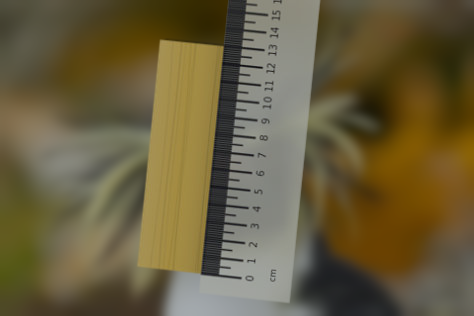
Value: 13 cm
